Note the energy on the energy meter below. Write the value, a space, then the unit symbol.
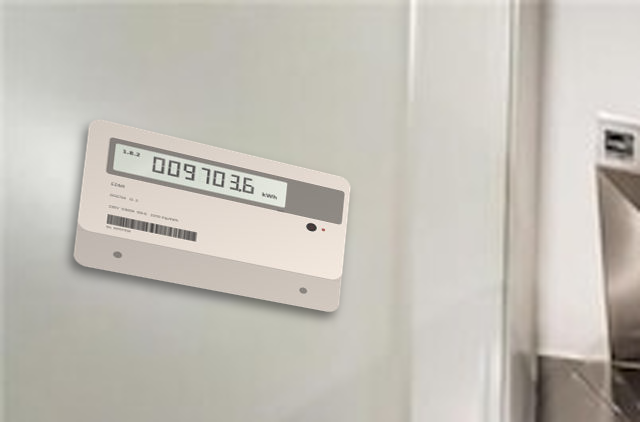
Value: 9703.6 kWh
